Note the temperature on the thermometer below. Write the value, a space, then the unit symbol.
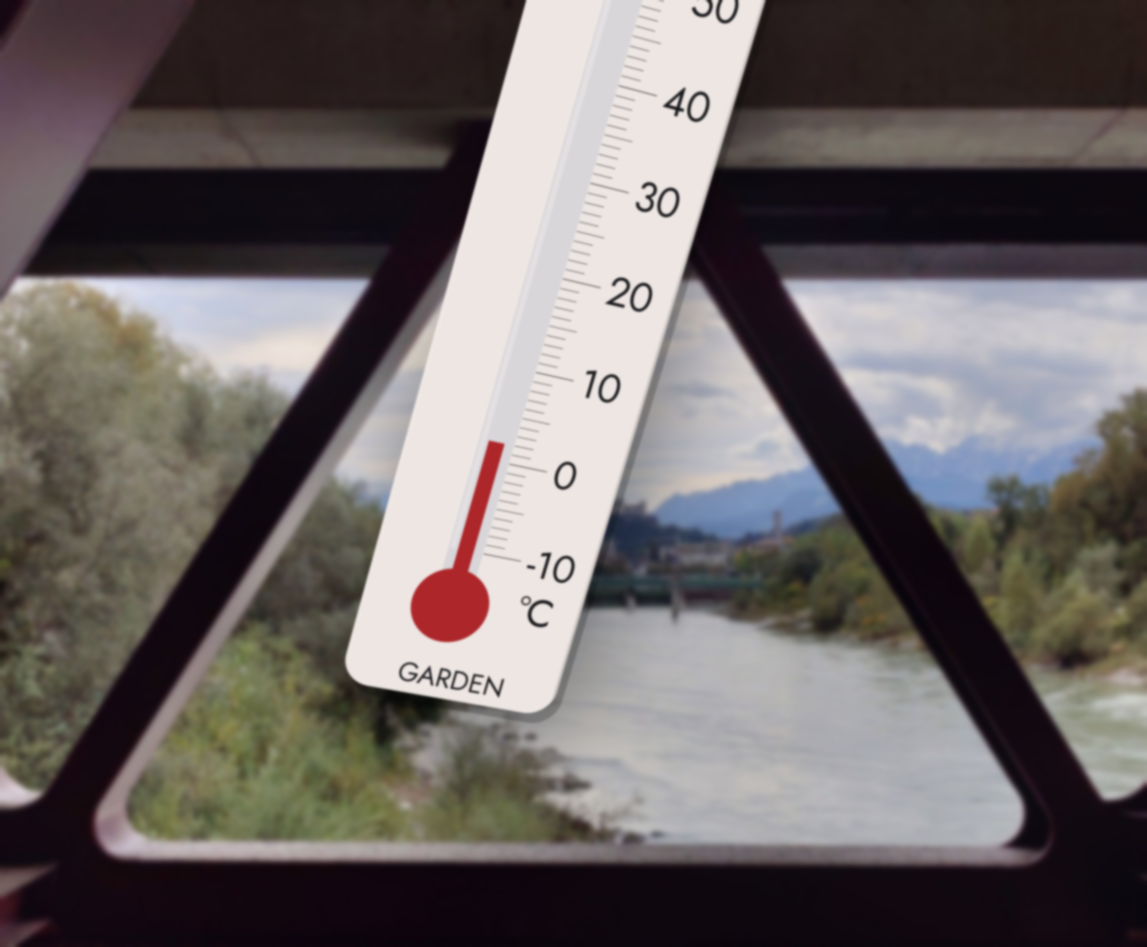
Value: 2 °C
